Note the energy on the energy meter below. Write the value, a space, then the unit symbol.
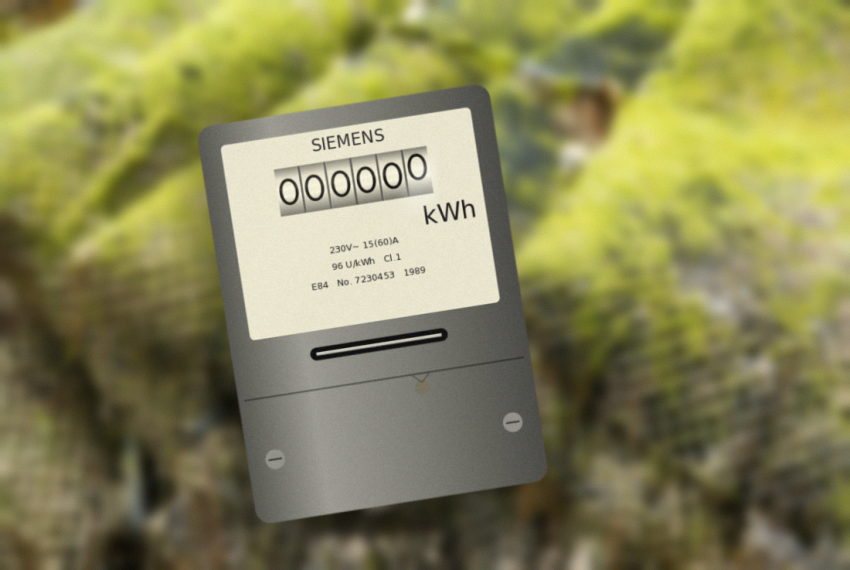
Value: 0 kWh
